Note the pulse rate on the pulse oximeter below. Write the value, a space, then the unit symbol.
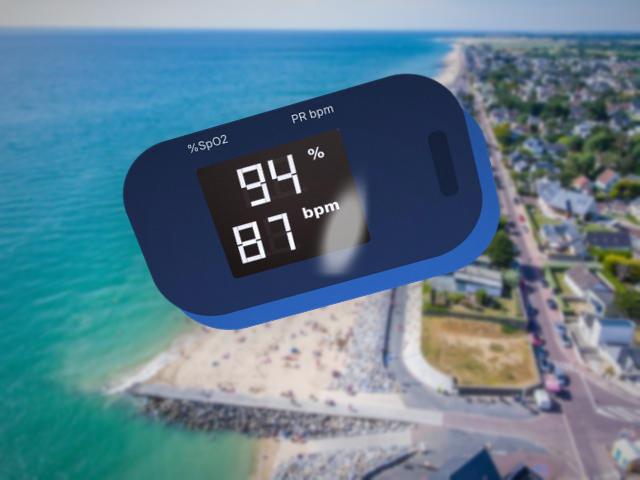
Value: 87 bpm
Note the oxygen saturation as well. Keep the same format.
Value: 94 %
